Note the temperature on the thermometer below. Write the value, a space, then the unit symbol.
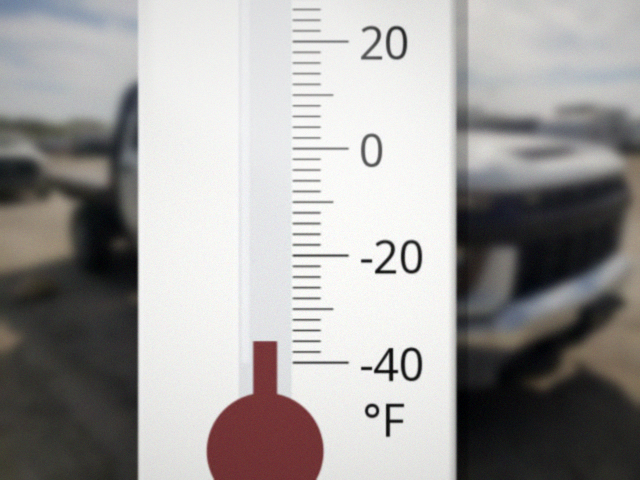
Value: -36 °F
